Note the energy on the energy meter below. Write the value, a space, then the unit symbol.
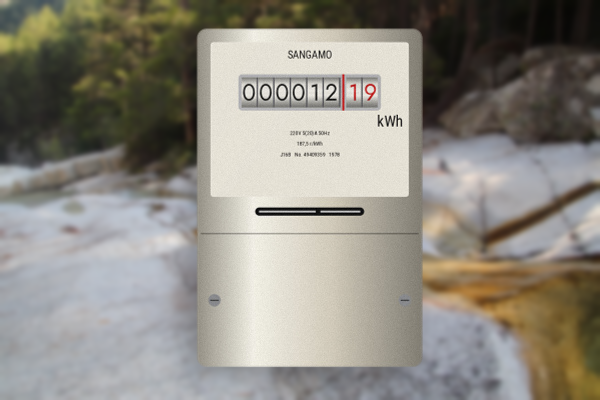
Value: 12.19 kWh
